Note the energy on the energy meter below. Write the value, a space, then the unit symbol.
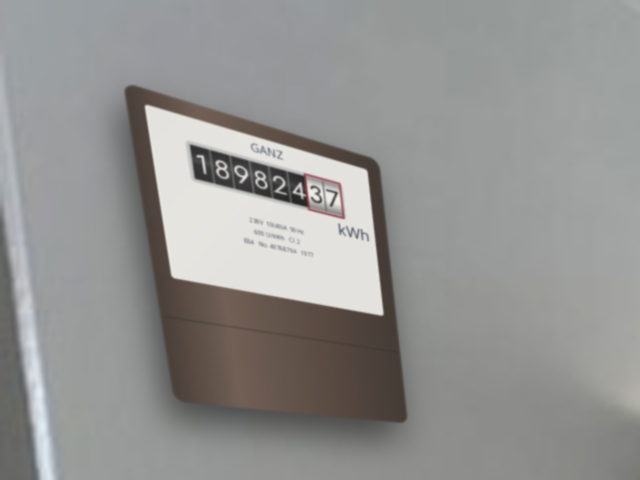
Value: 189824.37 kWh
